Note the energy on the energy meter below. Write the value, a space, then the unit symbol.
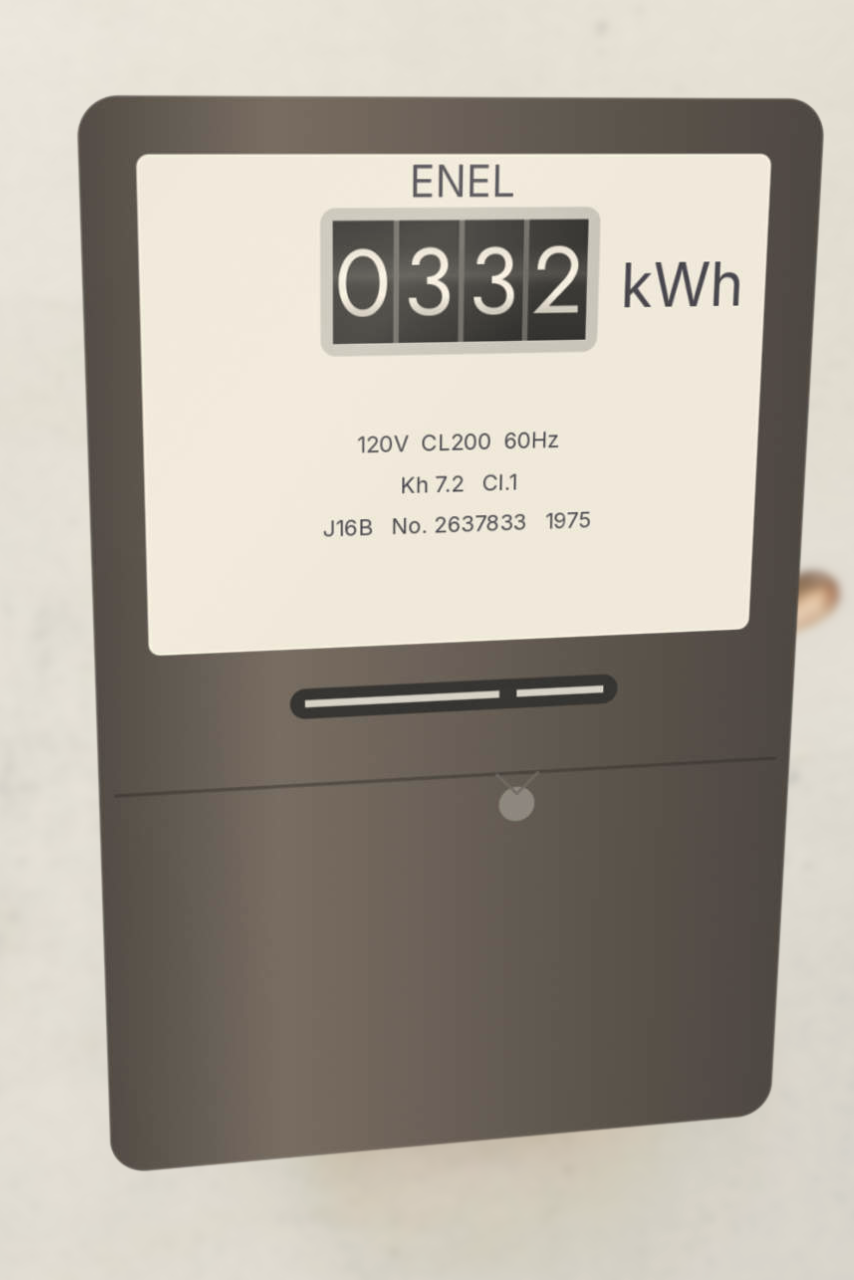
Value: 332 kWh
